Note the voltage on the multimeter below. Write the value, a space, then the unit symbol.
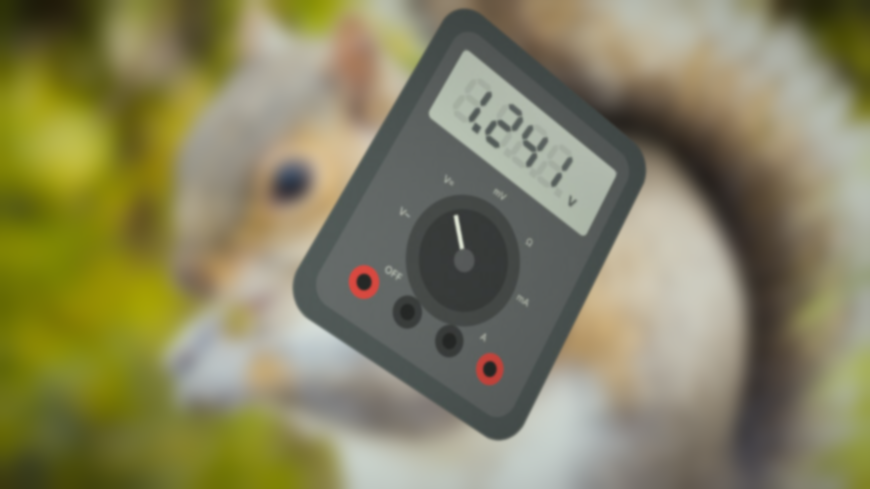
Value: 1.241 V
